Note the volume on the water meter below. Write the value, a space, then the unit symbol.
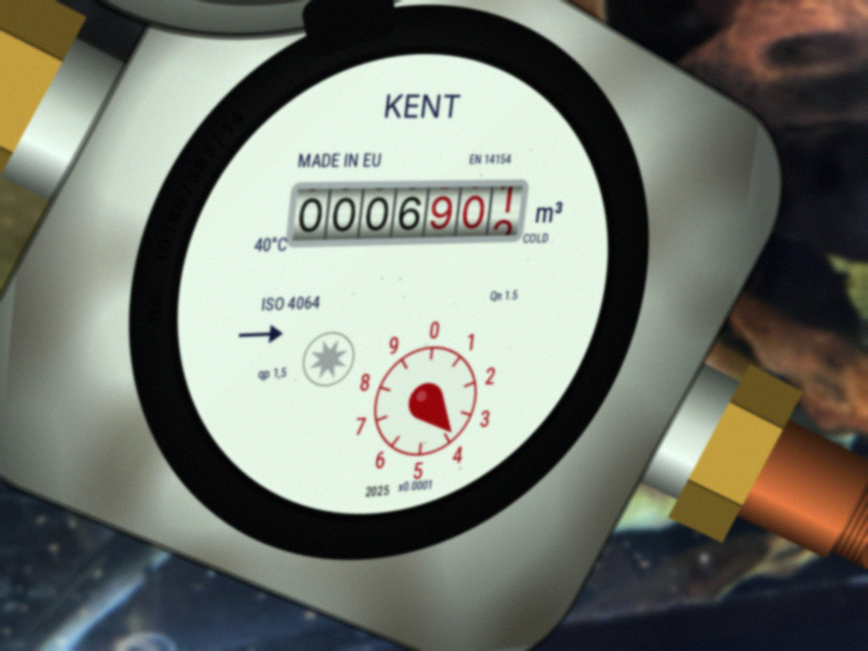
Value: 6.9013 m³
